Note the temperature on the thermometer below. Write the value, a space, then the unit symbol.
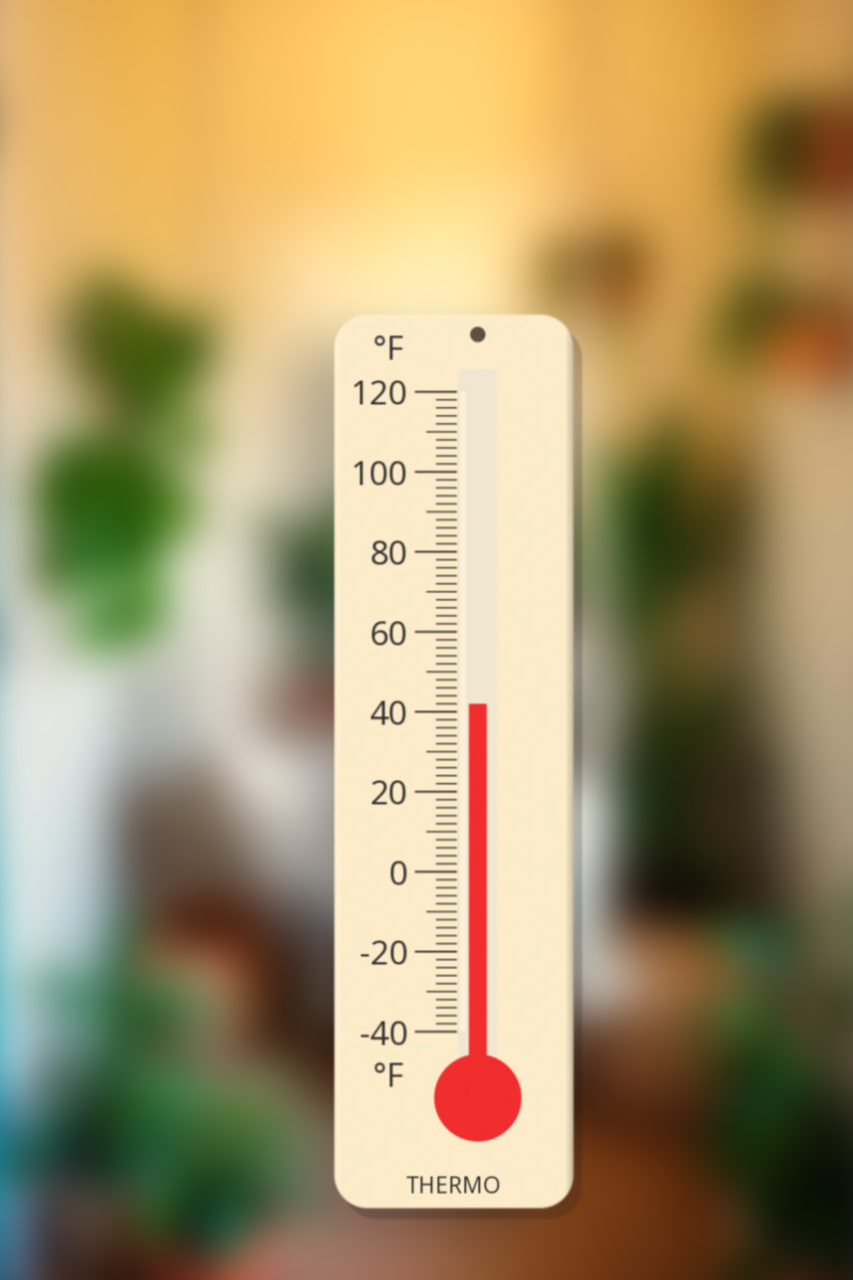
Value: 42 °F
